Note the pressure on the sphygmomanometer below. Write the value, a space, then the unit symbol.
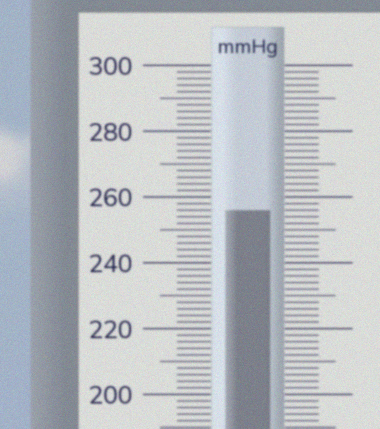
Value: 256 mmHg
